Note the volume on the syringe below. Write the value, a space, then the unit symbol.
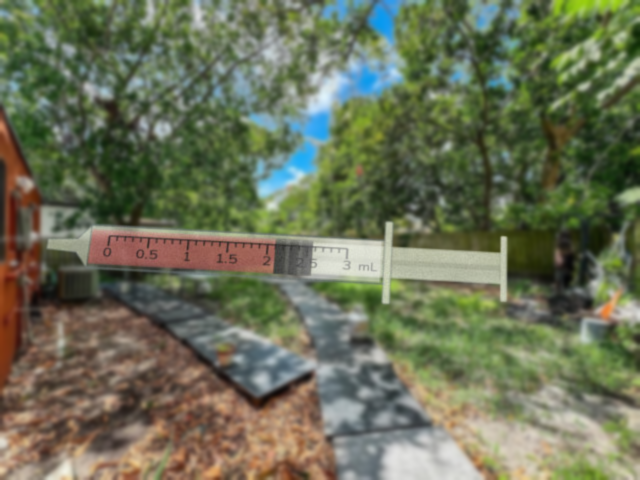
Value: 2.1 mL
